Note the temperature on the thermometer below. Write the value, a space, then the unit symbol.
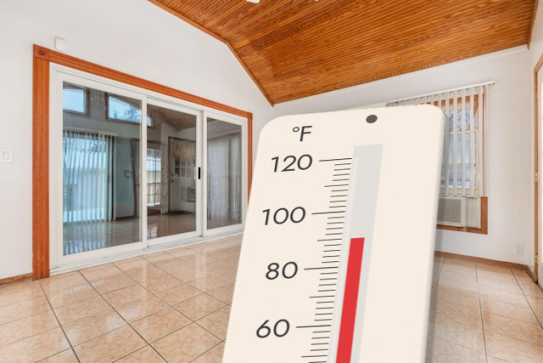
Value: 90 °F
